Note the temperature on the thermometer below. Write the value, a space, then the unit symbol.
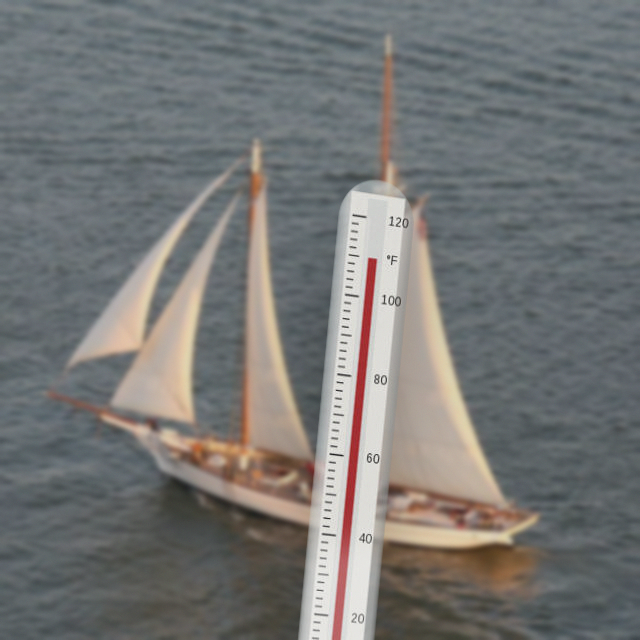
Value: 110 °F
